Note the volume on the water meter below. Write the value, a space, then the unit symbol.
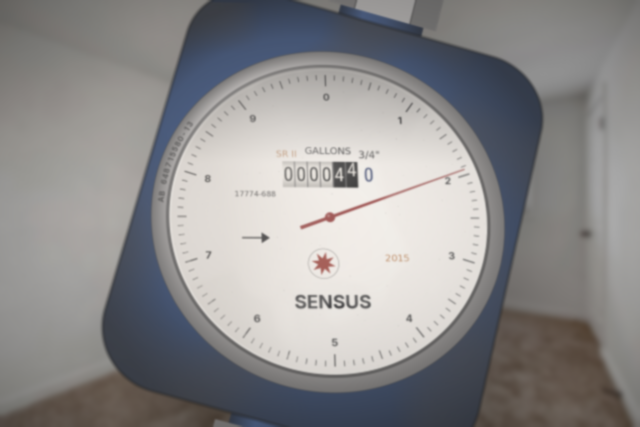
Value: 441.9 gal
